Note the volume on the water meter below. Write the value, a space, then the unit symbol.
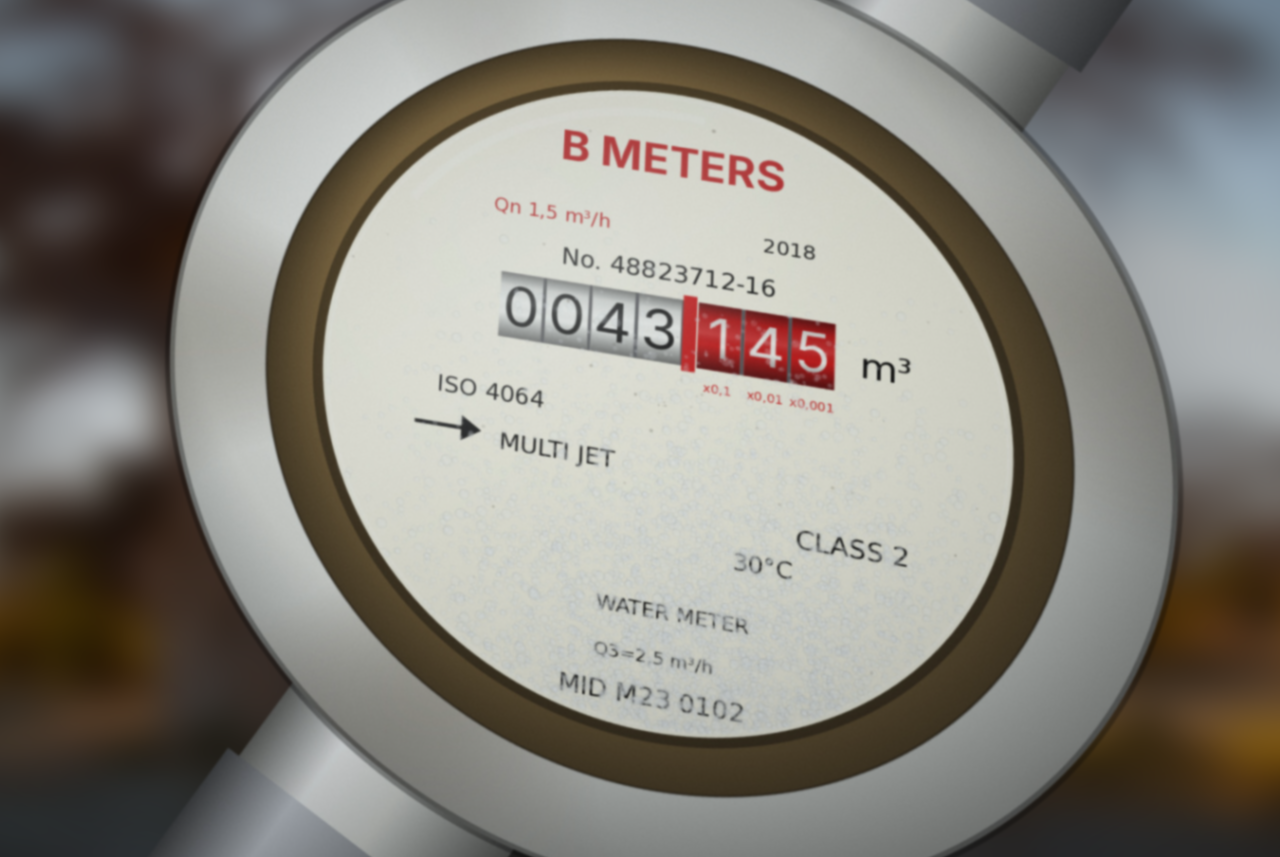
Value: 43.145 m³
